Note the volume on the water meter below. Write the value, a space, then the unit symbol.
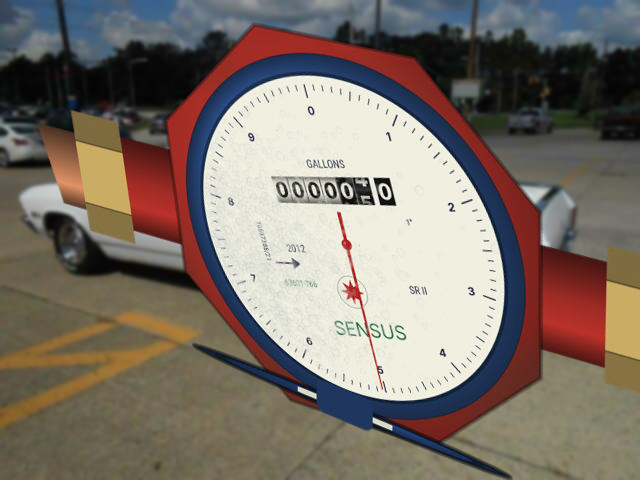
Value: 45.0 gal
